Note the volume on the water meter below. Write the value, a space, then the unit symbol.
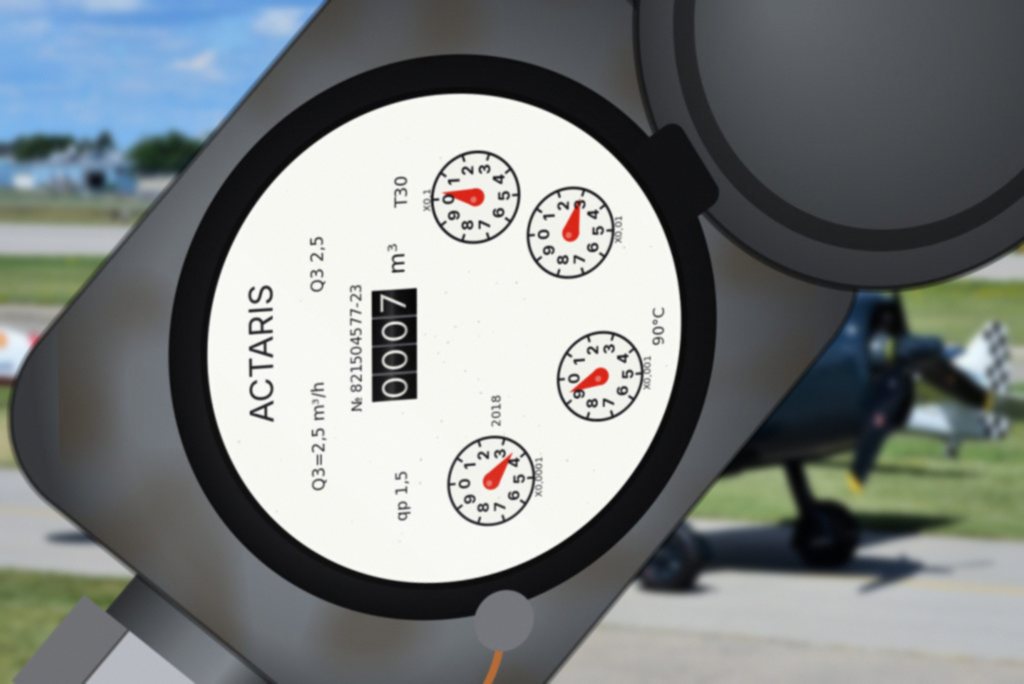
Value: 7.0293 m³
